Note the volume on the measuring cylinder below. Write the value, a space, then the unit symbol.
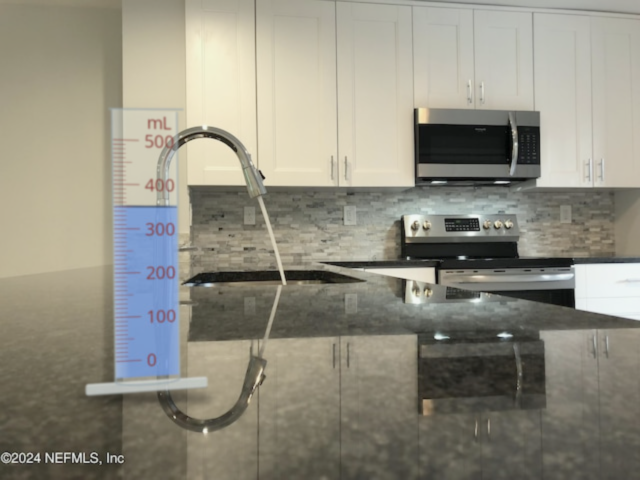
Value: 350 mL
